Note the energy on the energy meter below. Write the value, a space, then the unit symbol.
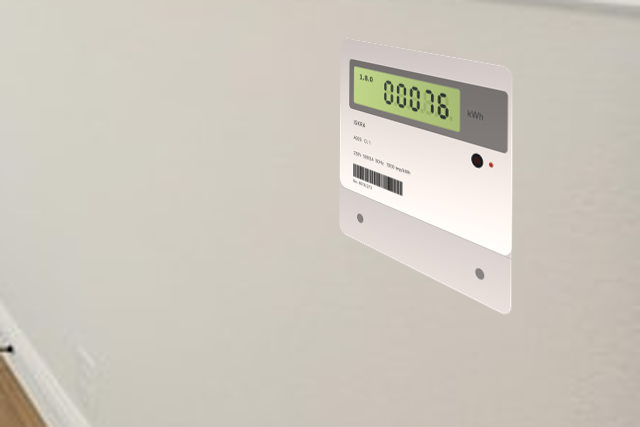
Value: 76 kWh
